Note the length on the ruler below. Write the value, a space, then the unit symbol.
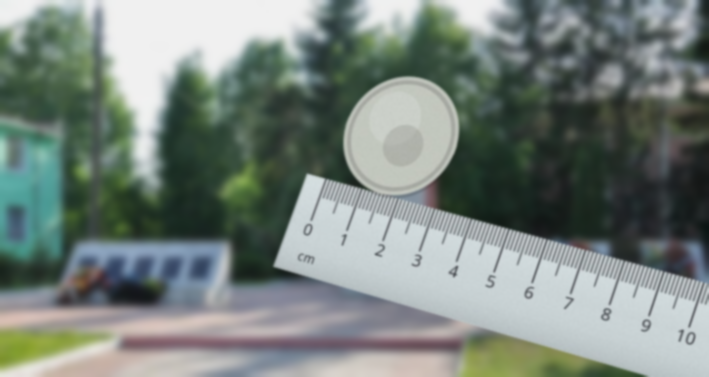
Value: 3 cm
